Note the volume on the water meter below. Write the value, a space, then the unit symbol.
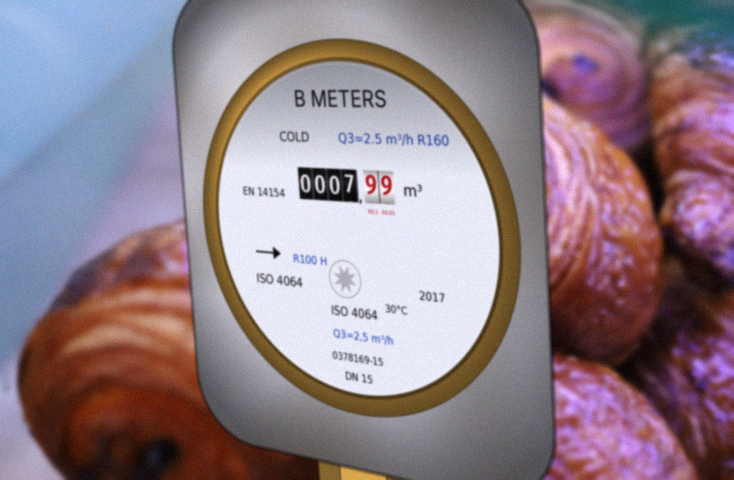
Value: 7.99 m³
